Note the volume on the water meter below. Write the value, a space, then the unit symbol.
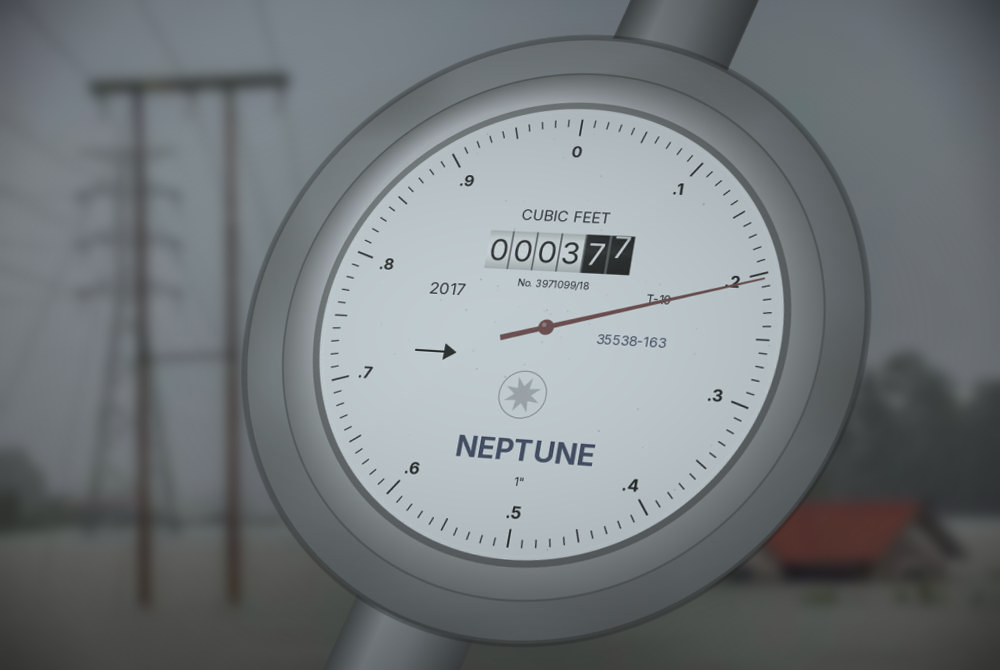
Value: 377.20 ft³
